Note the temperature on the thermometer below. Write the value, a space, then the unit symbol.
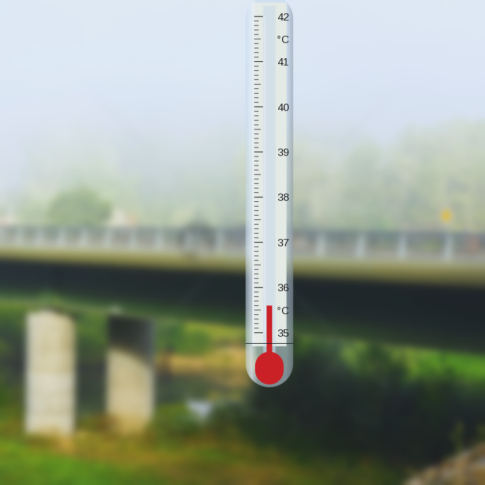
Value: 35.6 °C
